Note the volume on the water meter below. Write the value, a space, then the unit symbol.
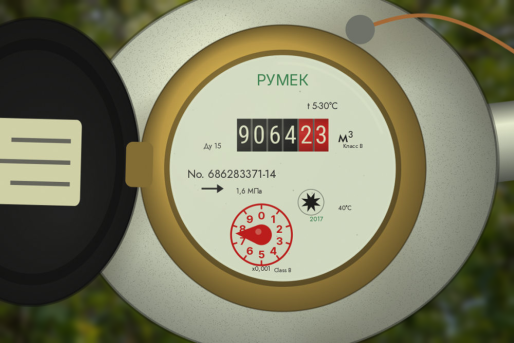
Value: 9064.237 m³
